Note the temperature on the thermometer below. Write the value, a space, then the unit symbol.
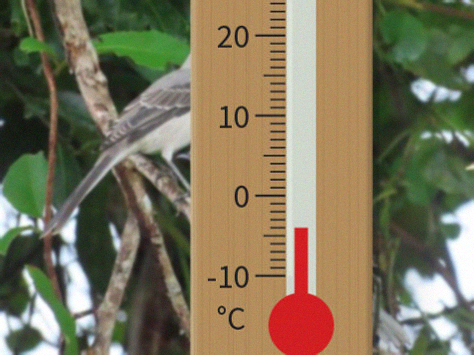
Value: -4 °C
